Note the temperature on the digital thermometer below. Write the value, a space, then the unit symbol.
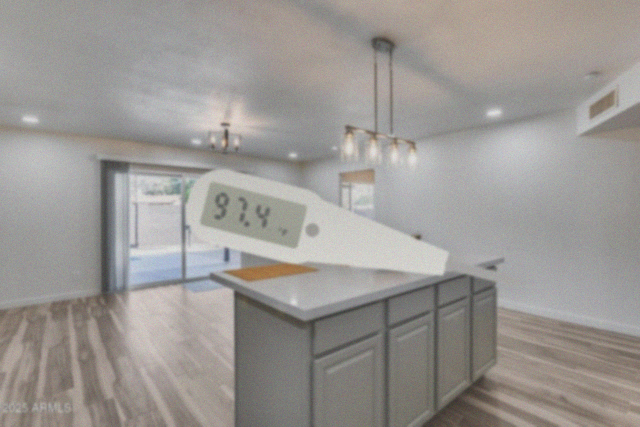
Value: 97.4 °F
